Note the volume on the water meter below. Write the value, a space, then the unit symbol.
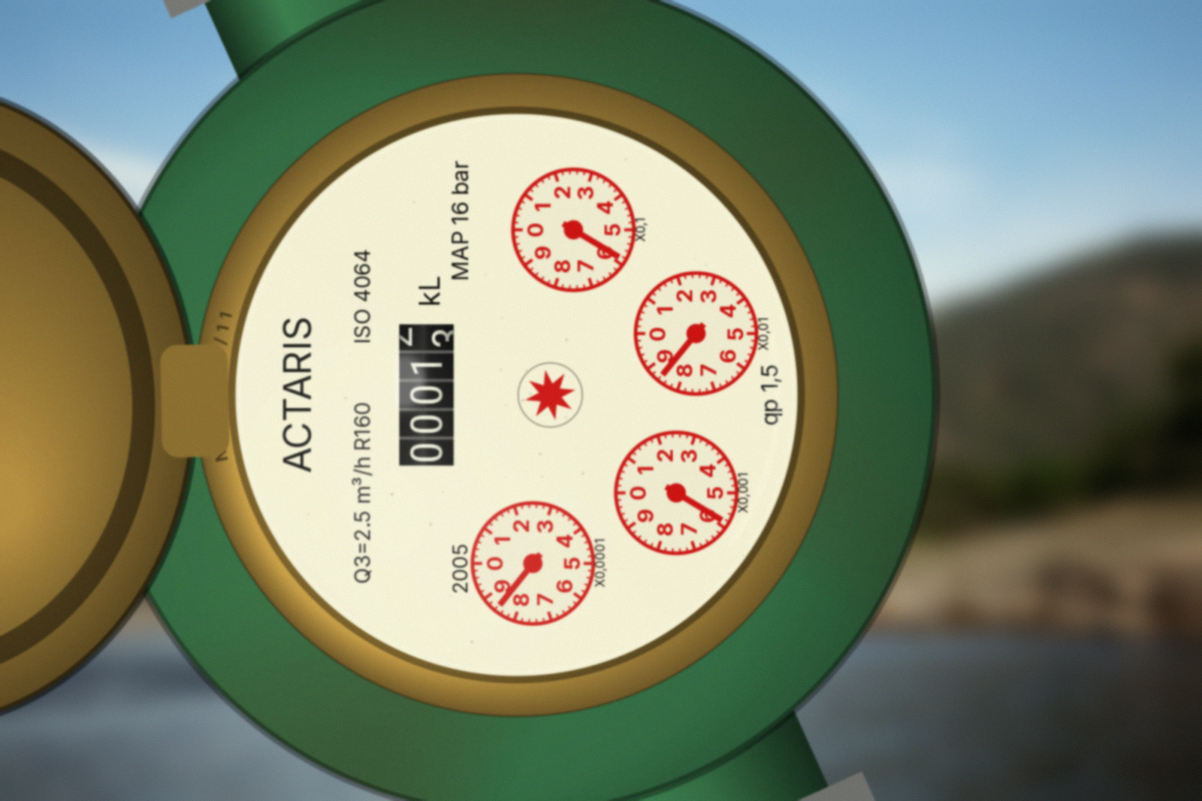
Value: 12.5858 kL
